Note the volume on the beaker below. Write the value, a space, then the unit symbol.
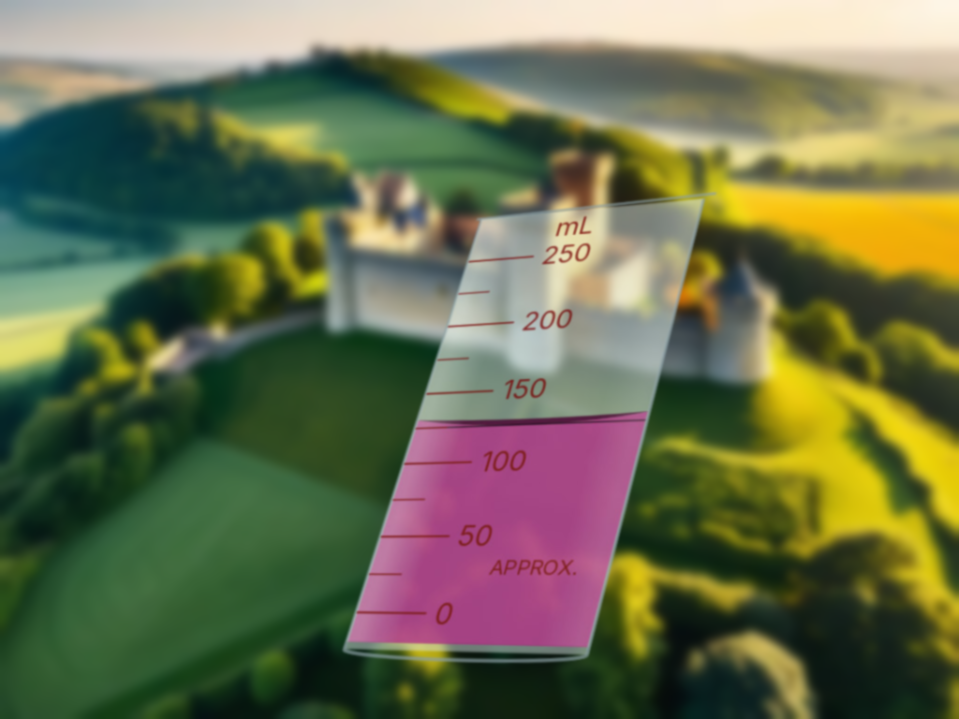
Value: 125 mL
